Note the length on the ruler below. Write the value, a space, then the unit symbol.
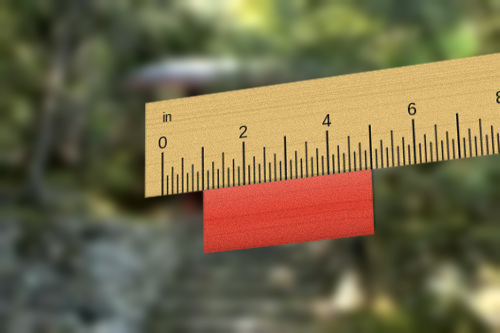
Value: 4 in
